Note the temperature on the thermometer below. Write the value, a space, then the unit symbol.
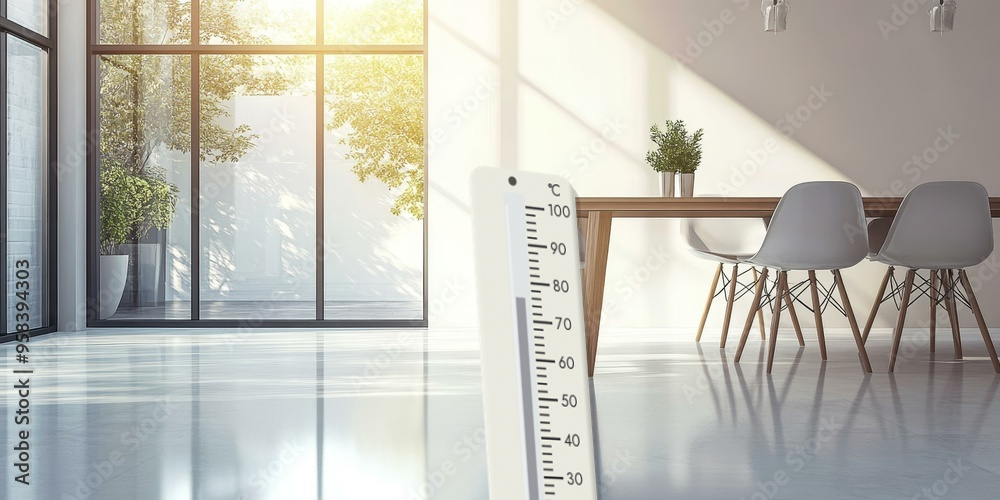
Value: 76 °C
